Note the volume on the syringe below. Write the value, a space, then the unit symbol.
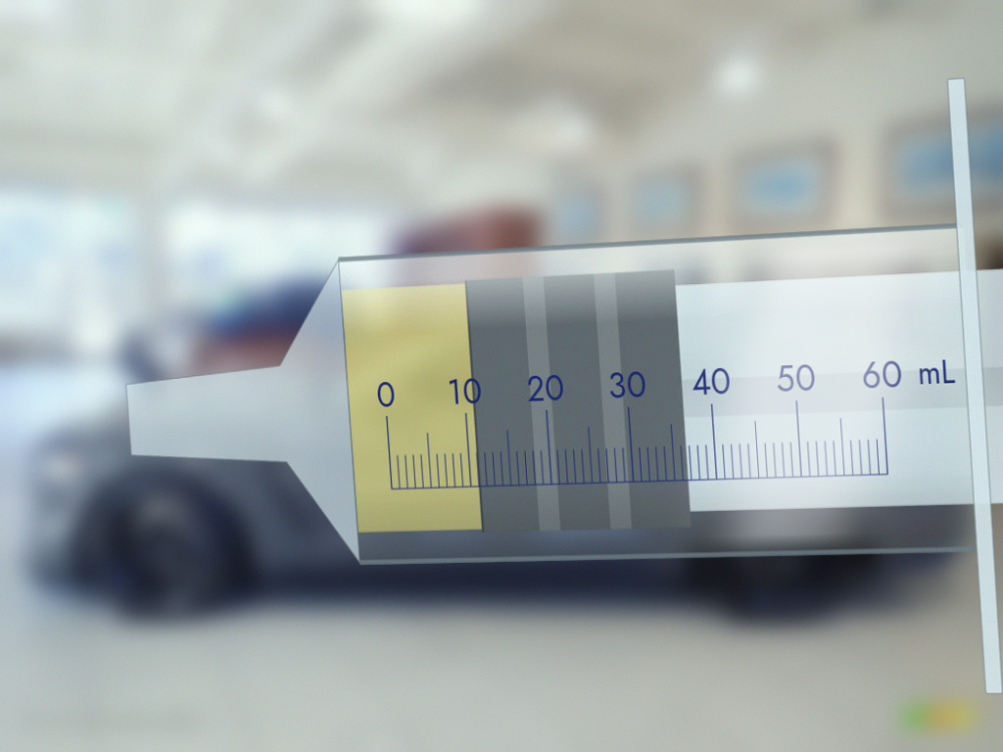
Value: 11 mL
